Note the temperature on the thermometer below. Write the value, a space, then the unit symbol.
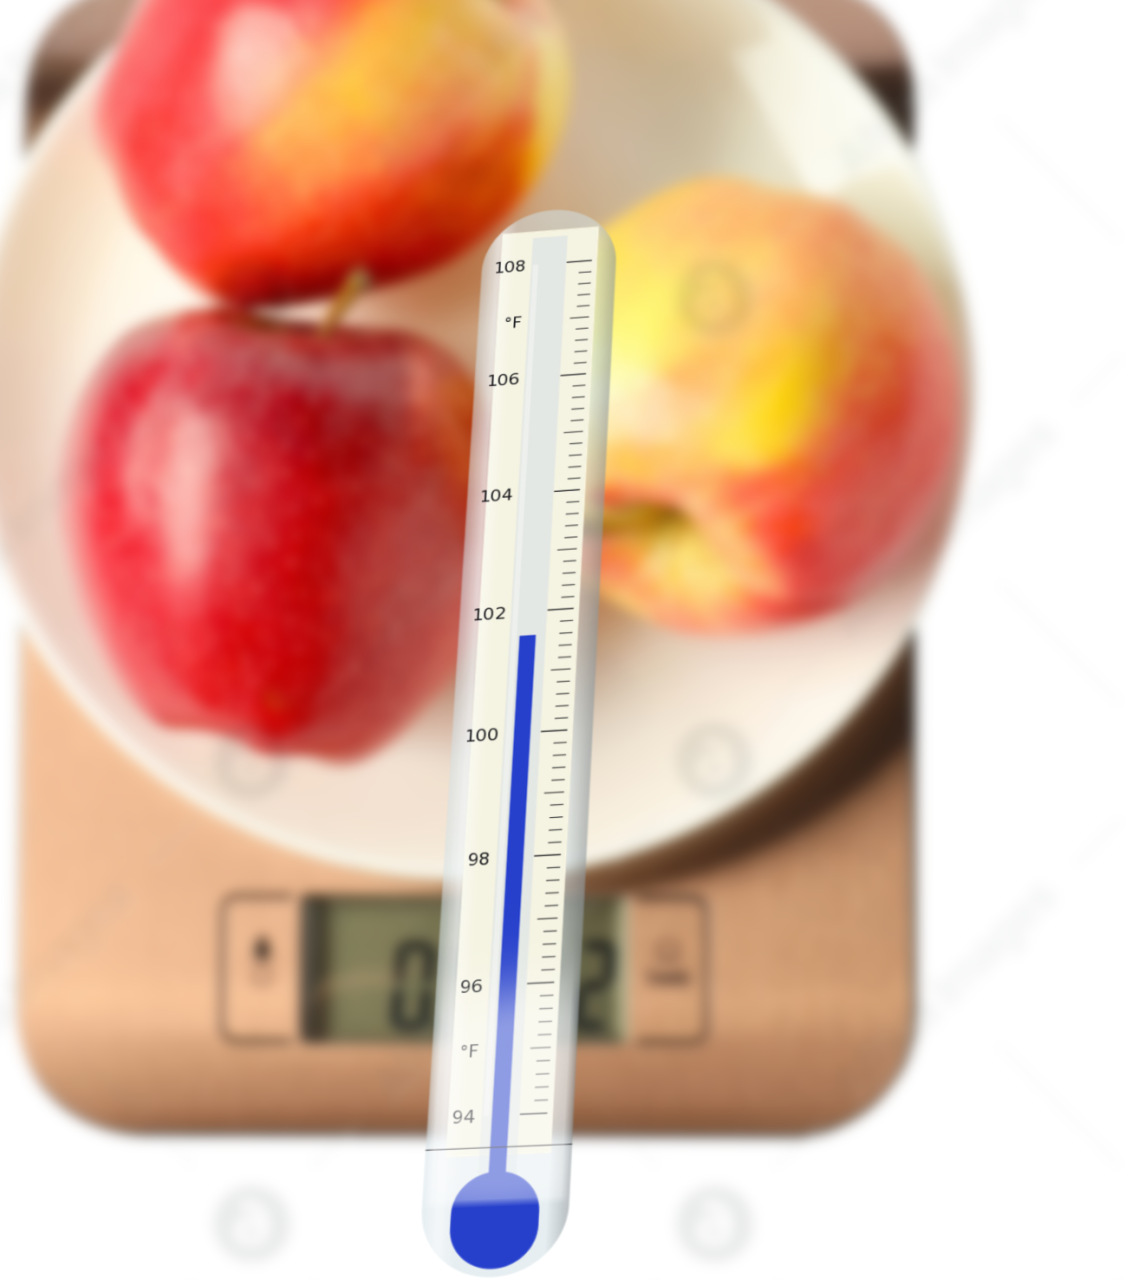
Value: 101.6 °F
